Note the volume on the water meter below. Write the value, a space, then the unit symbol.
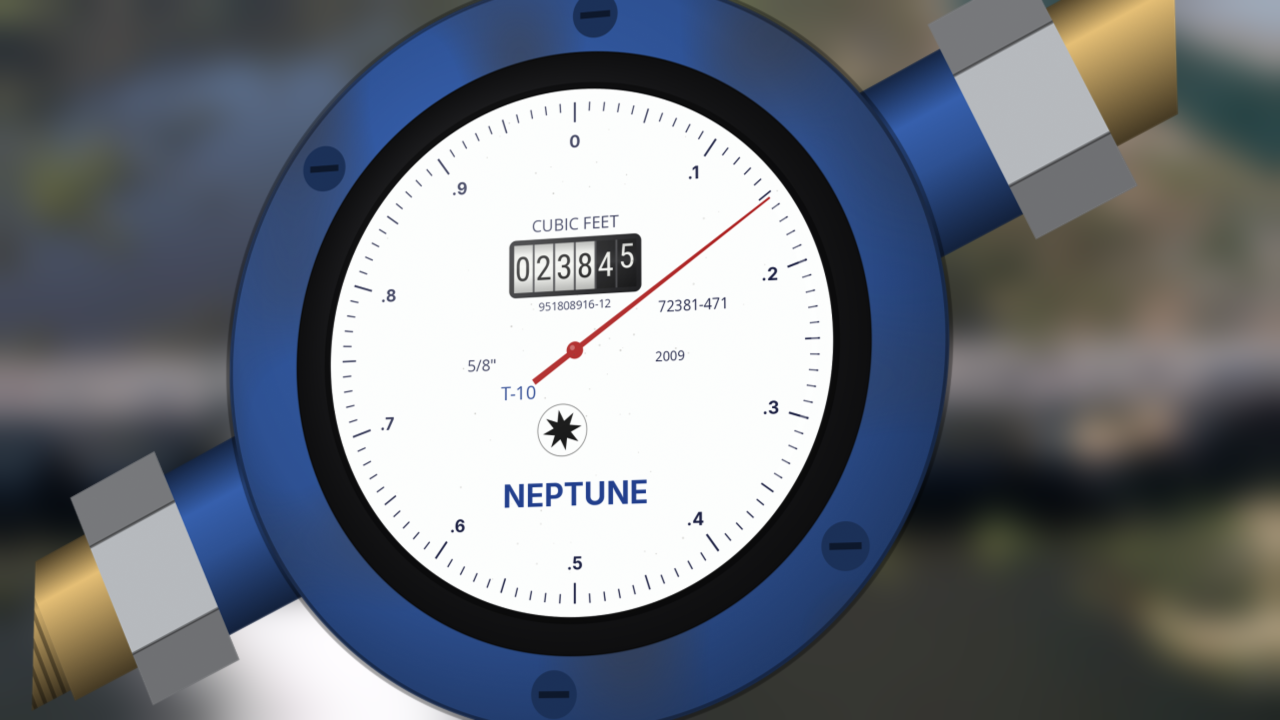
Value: 23845.15 ft³
